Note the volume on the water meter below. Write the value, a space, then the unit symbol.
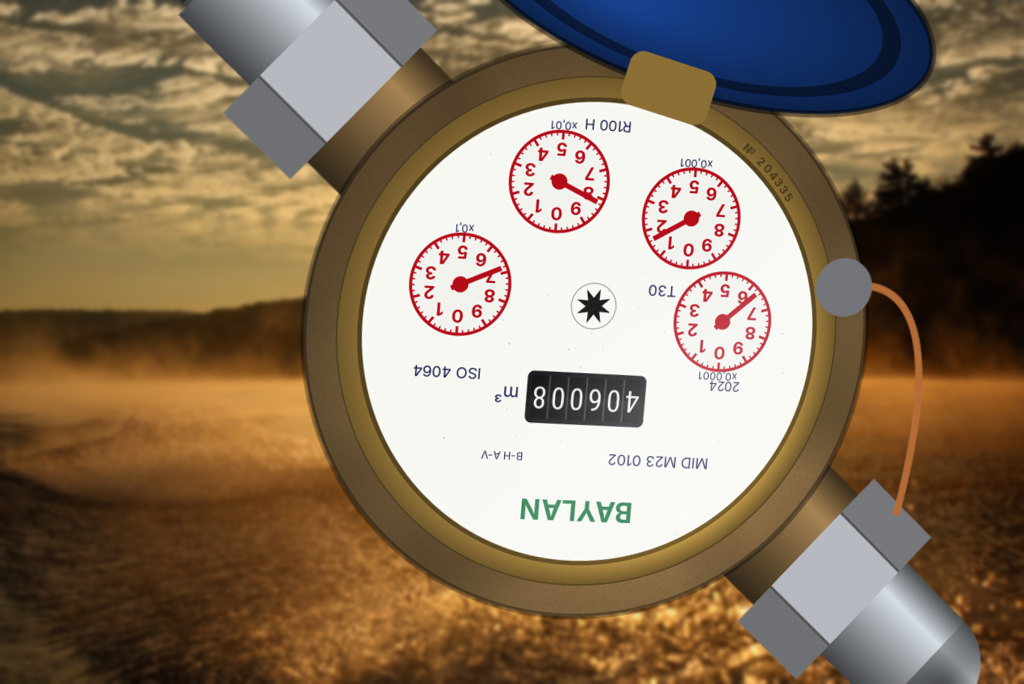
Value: 406008.6816 m³
